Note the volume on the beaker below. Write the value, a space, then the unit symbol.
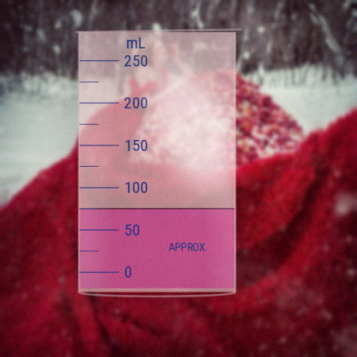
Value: 75 mL
